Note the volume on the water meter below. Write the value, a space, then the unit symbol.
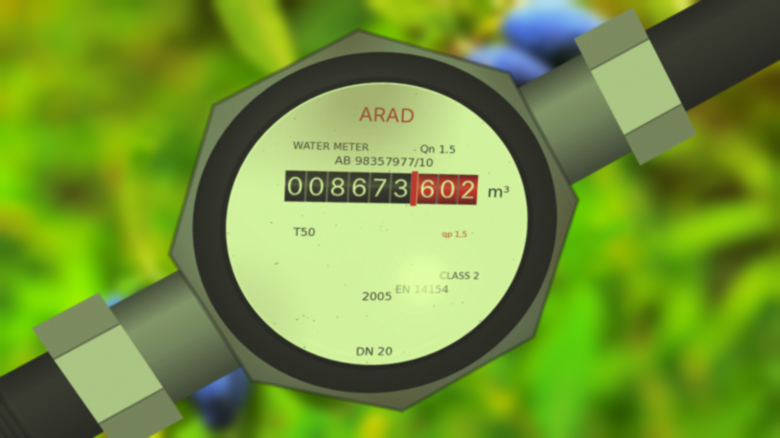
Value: 8673.602 m³
